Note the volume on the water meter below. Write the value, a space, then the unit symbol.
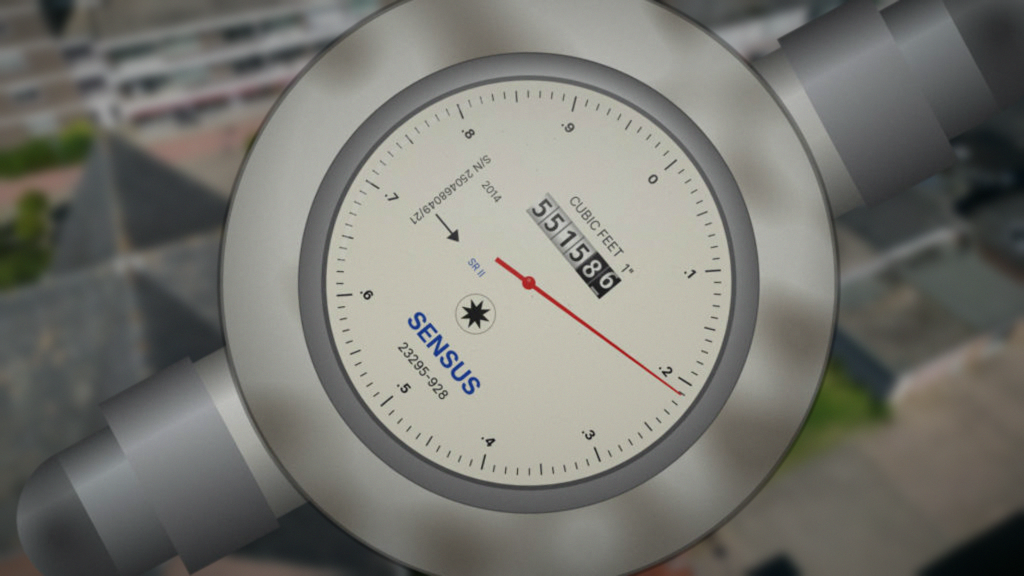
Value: 551586.21 ft³
